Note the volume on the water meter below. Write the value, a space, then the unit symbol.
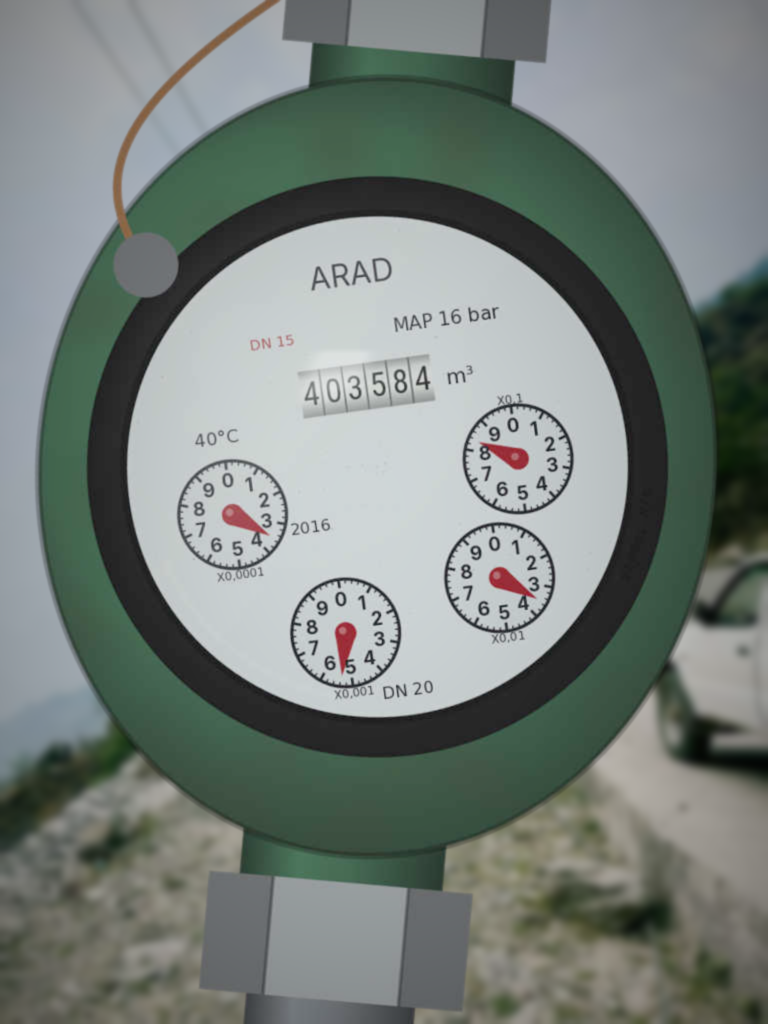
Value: 403584.8353 m³
